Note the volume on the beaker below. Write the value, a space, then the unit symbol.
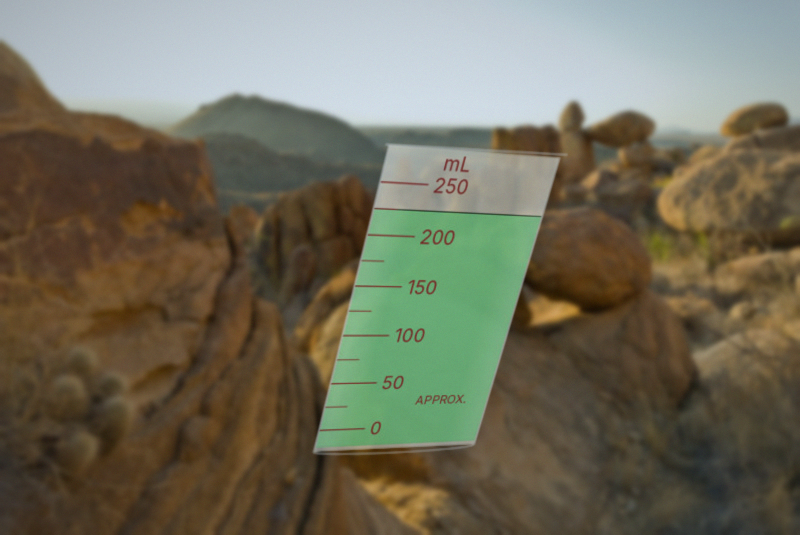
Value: 225 mL
